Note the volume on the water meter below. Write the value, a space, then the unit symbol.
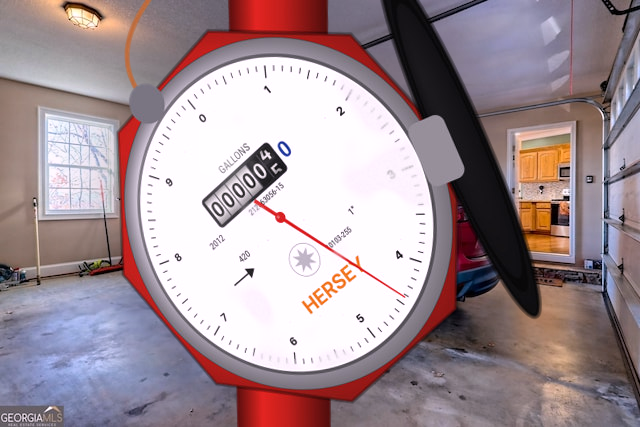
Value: 44.4 gal
